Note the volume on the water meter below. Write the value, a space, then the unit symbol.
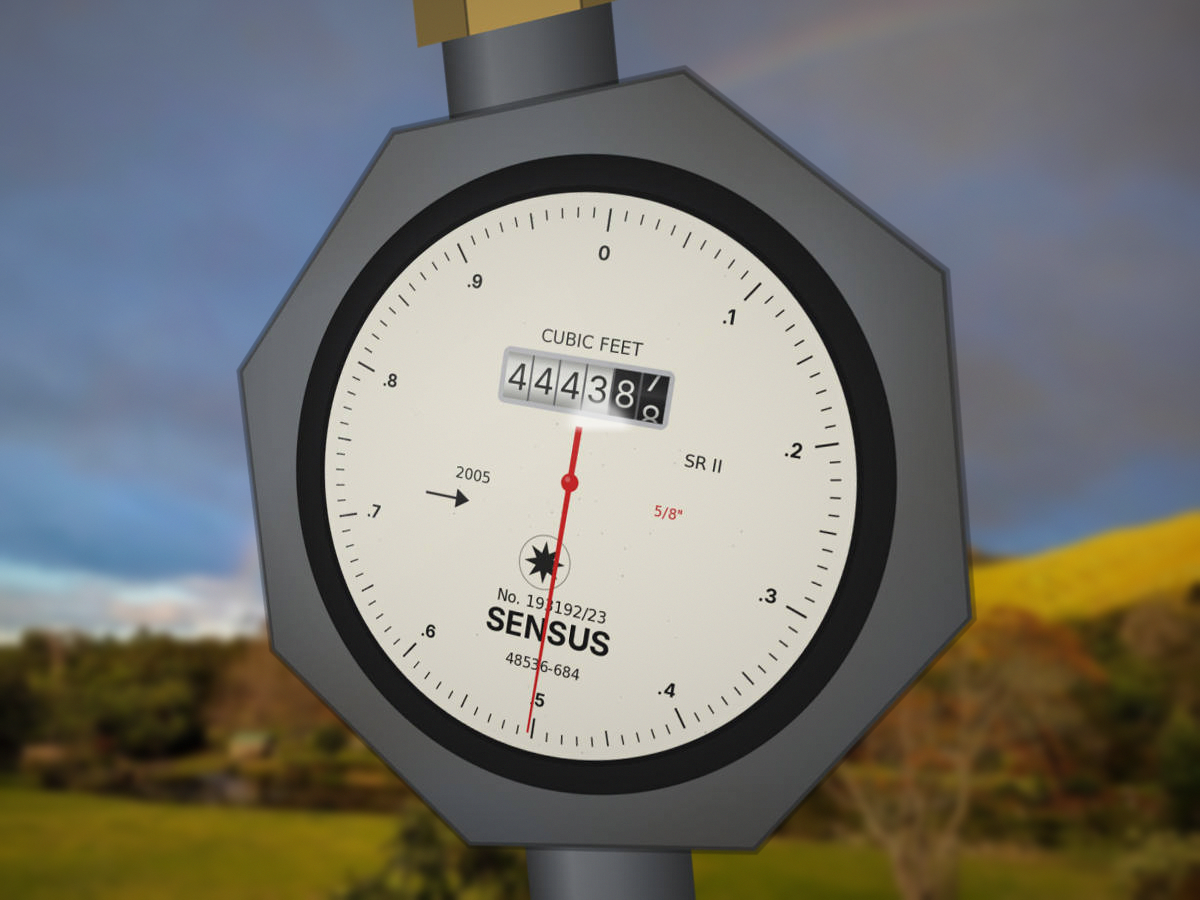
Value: 444387.50 ft³
